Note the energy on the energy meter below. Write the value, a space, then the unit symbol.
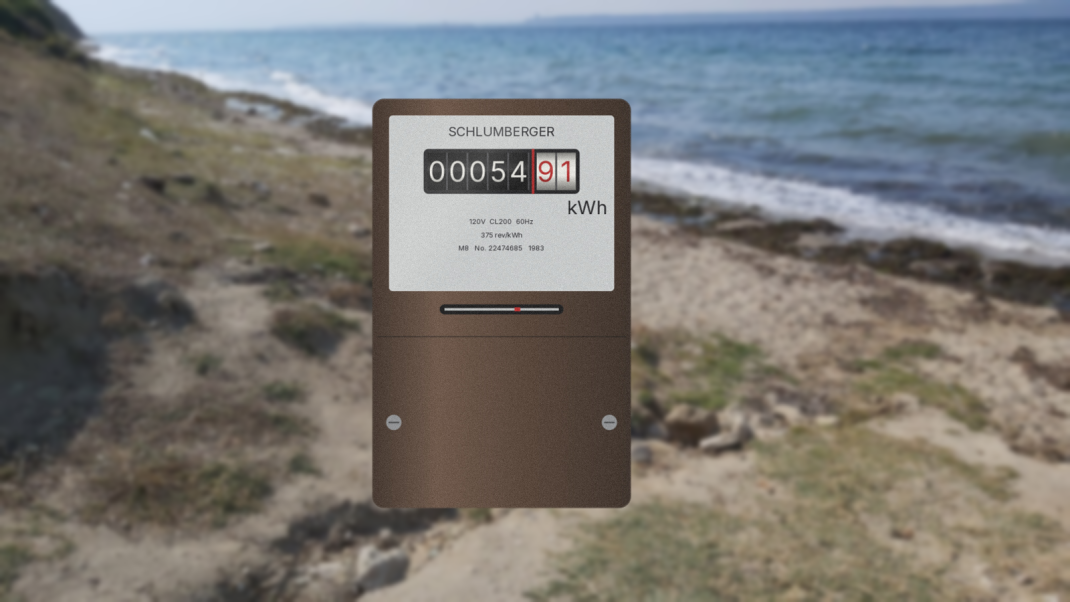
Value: 54.91 kWh
